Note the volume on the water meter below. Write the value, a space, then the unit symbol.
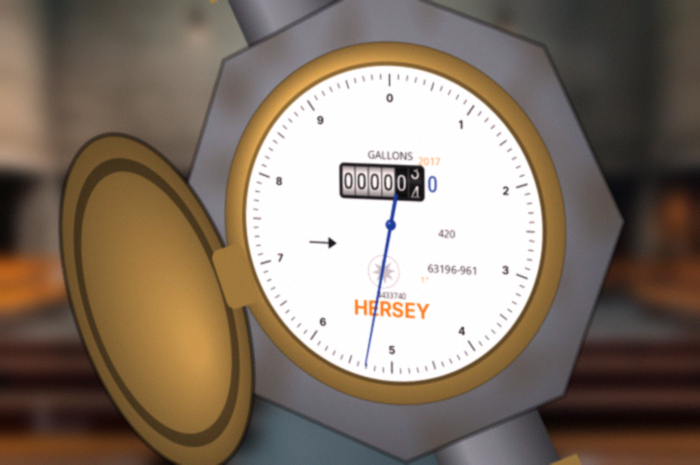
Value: 35.3 gal
